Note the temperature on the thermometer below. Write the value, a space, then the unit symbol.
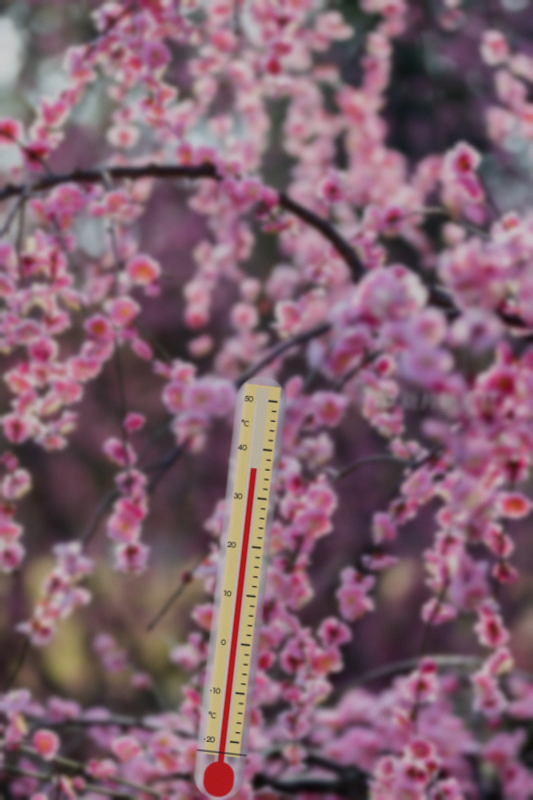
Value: 36 °C
